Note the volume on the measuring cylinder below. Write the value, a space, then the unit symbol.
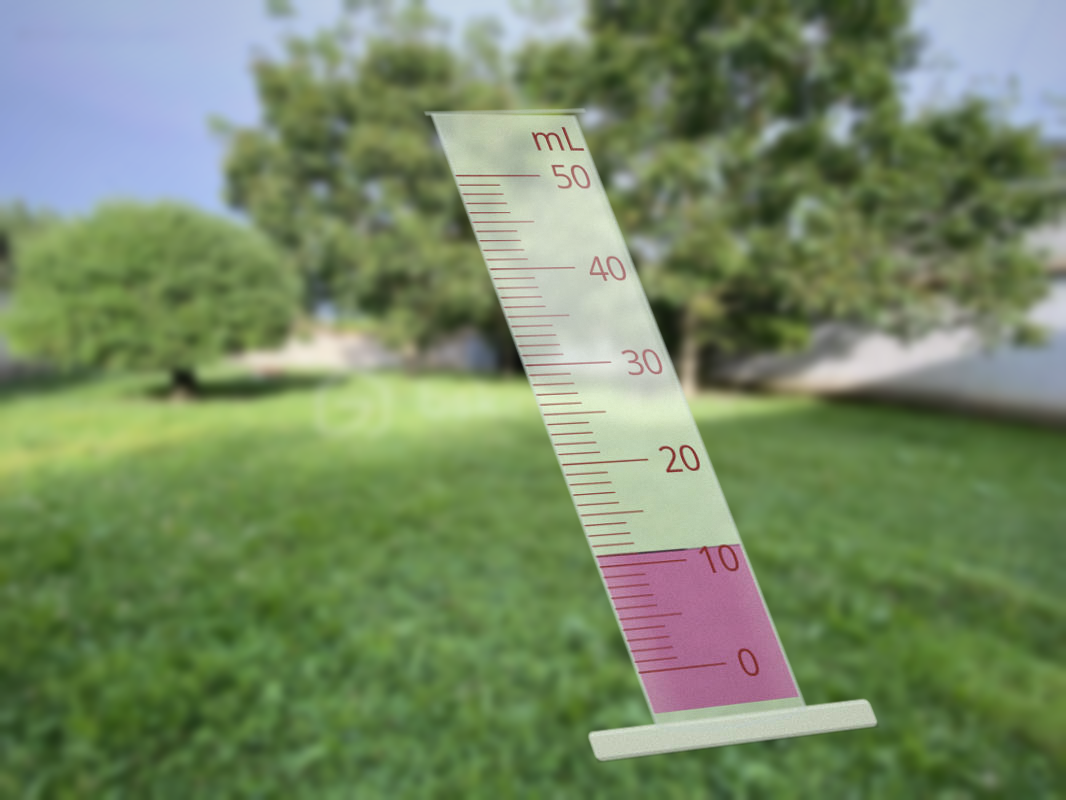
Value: 11 mL
